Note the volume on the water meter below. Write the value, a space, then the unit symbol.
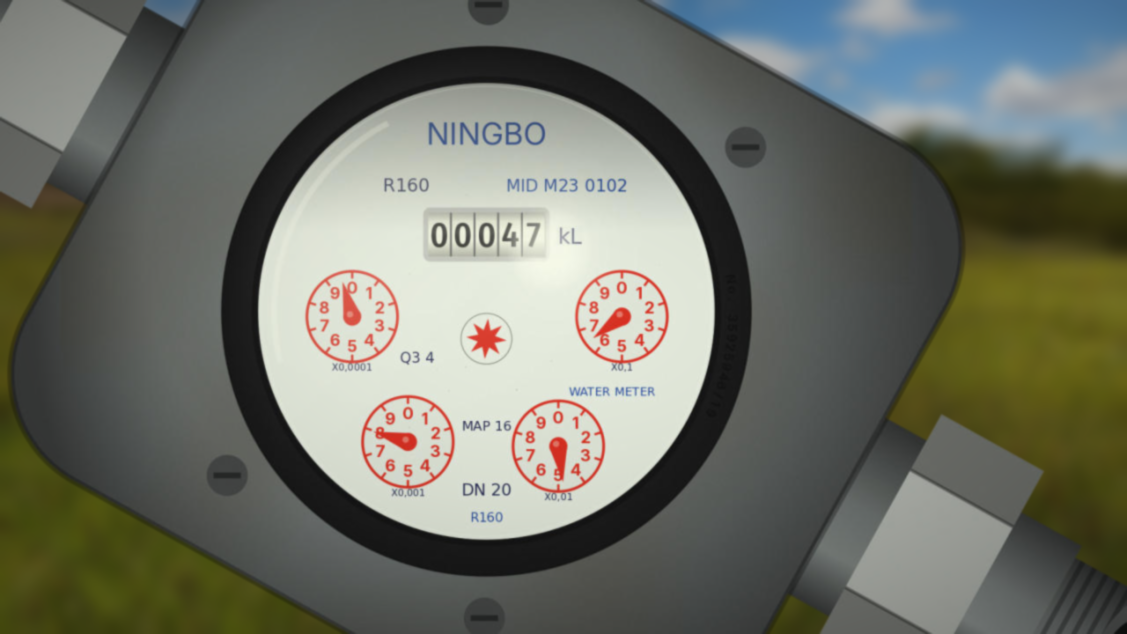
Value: 47.6479 kL
